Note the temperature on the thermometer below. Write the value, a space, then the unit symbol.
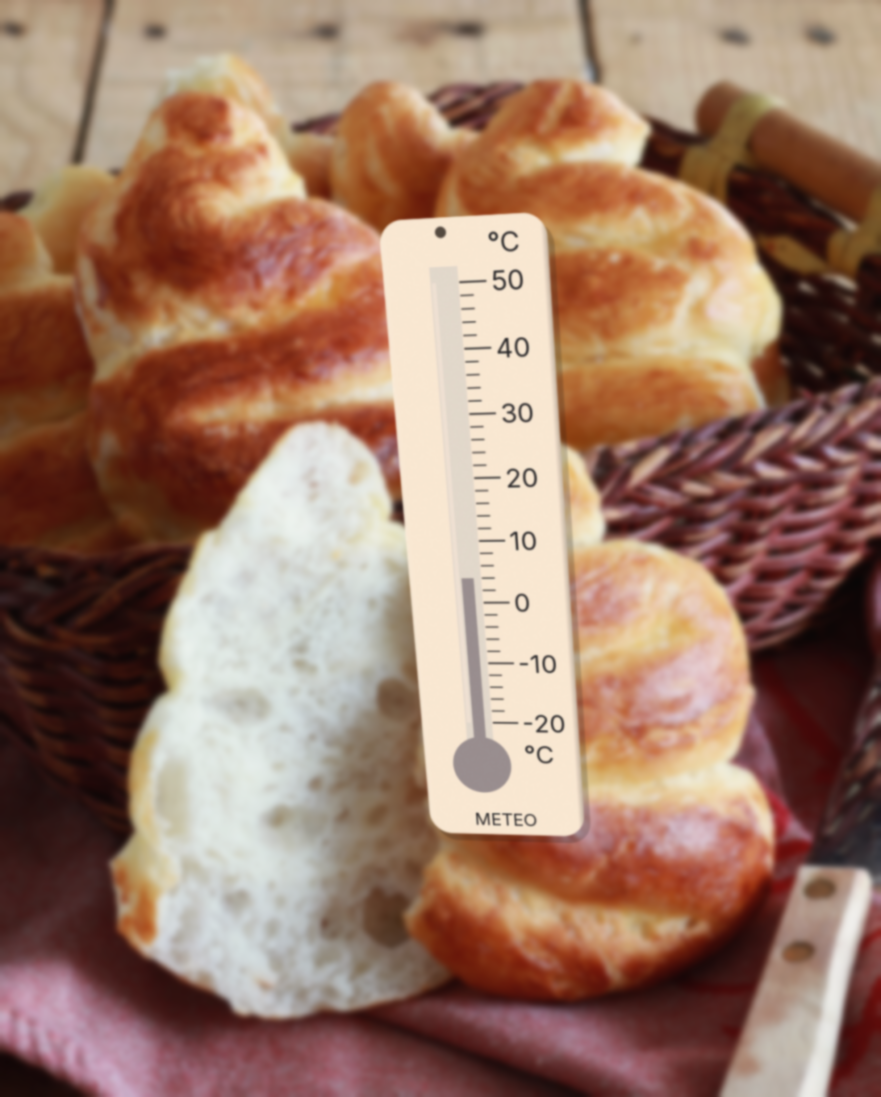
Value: 4 °C
